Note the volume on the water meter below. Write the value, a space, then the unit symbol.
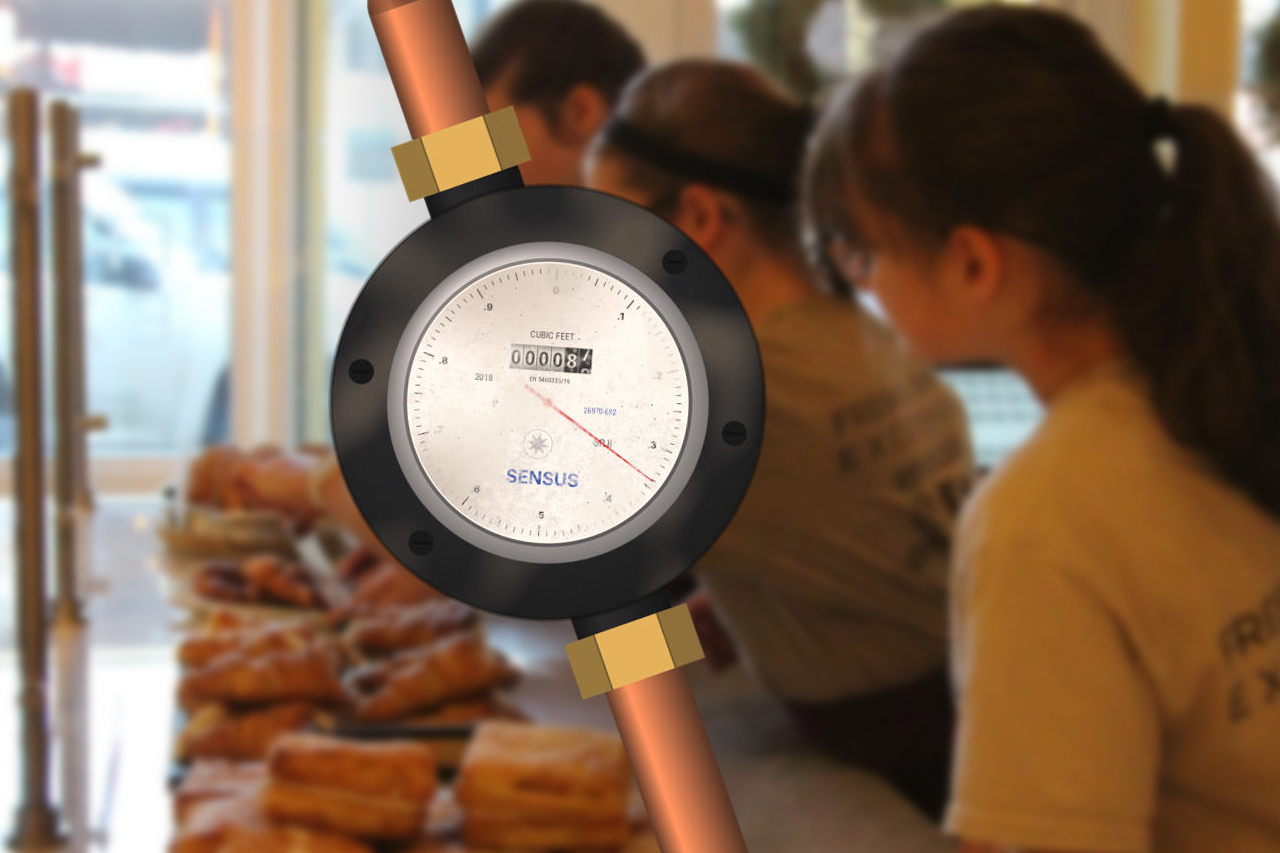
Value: 87.34 ft³
